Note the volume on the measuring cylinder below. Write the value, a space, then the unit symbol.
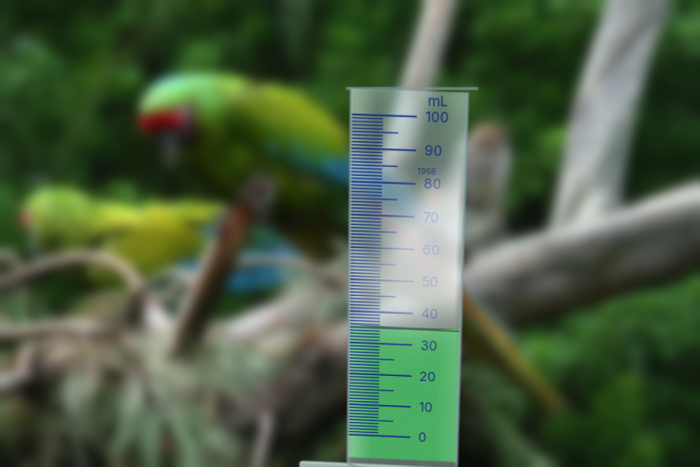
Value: 35 mL
